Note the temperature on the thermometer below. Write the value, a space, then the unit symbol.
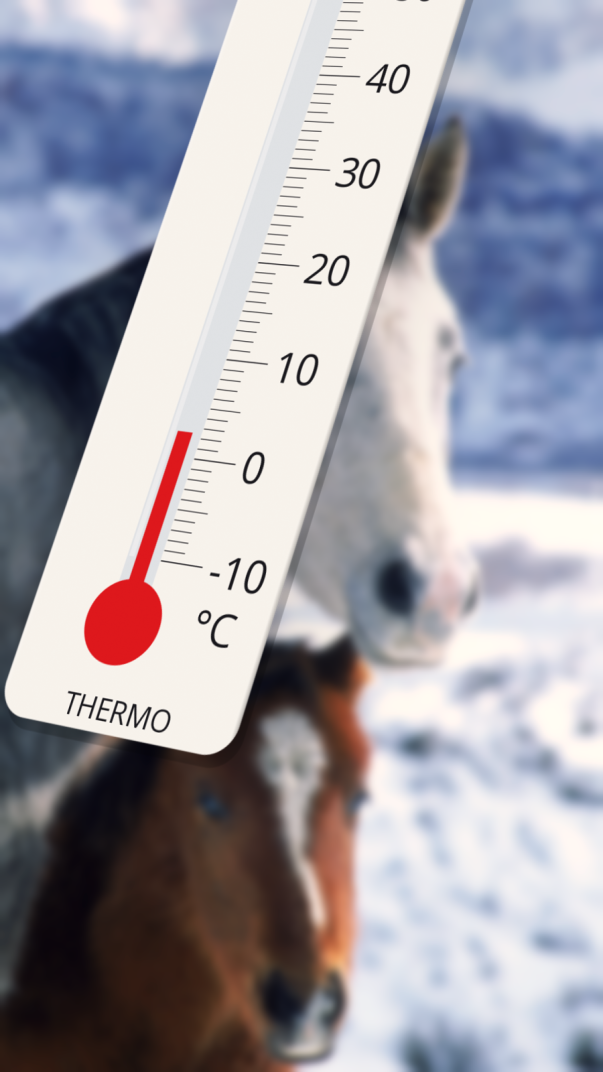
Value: 2.5 °C
